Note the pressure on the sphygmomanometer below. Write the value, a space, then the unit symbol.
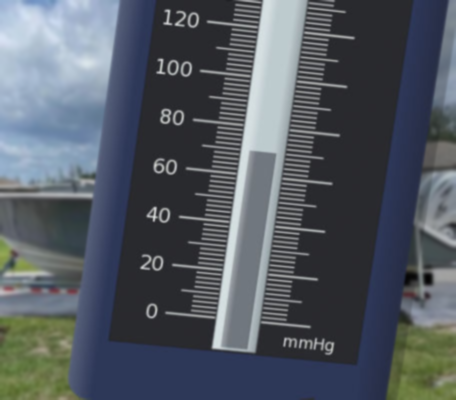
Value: 70 mmHg
